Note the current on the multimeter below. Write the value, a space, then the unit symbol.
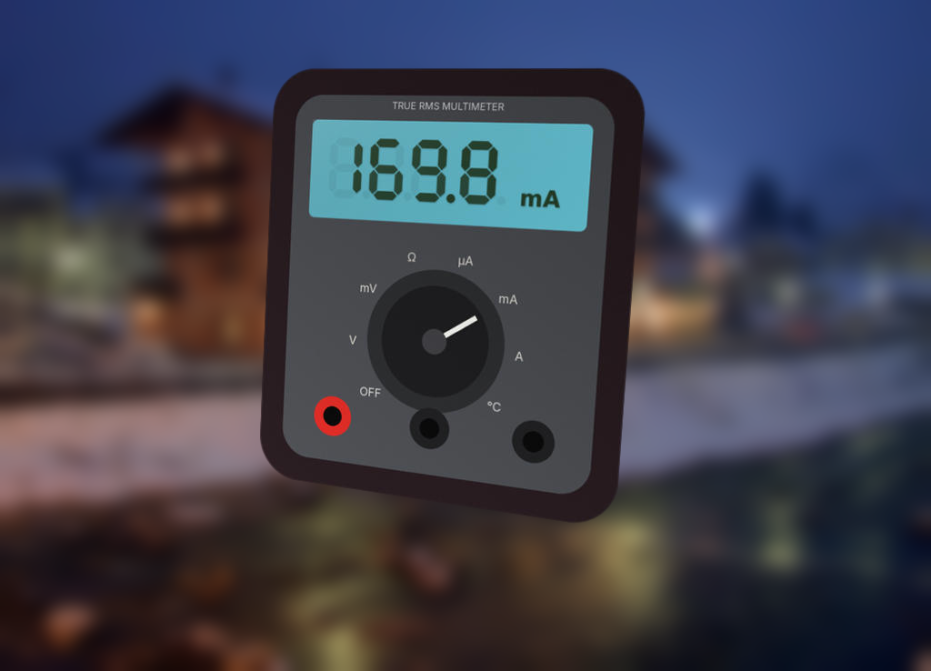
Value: 169.8 mA
